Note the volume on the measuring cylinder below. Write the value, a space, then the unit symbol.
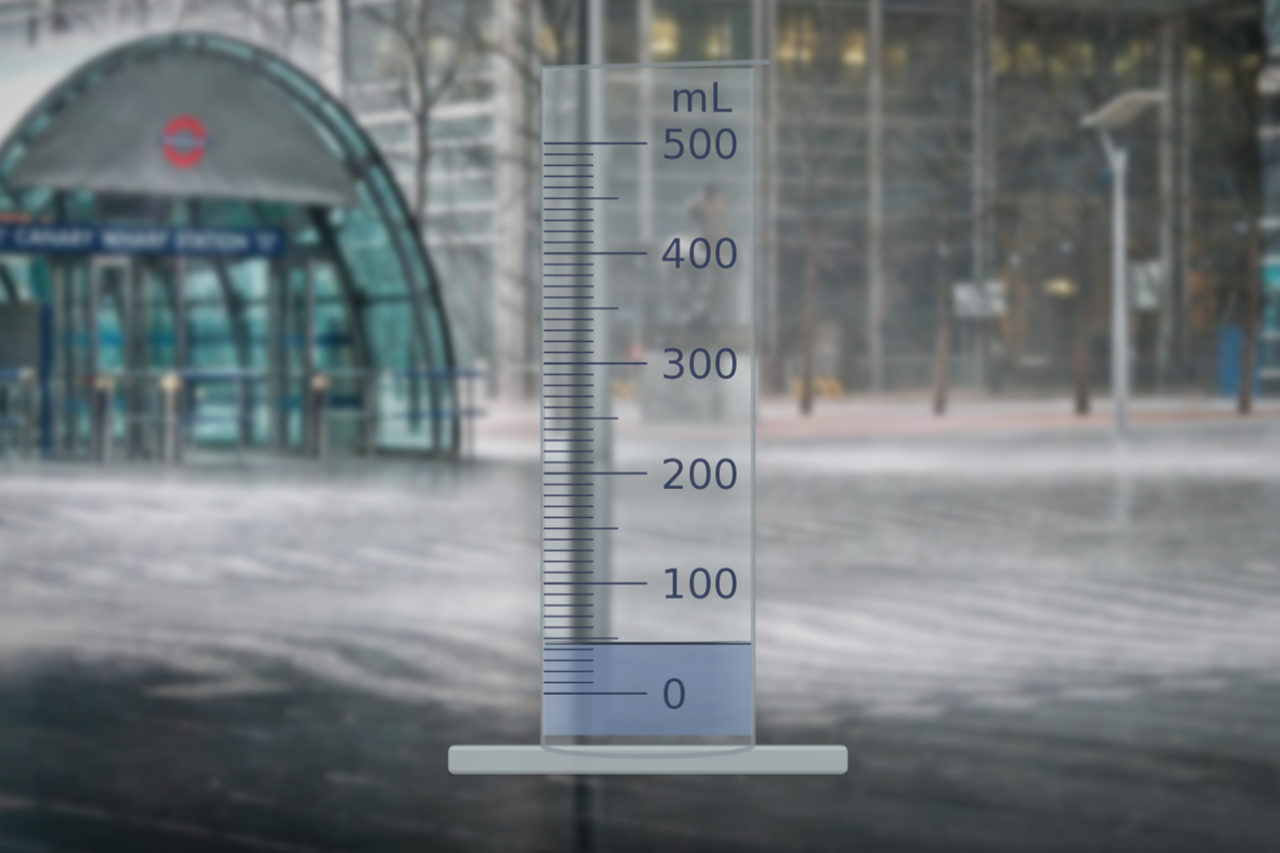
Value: 45 mL
